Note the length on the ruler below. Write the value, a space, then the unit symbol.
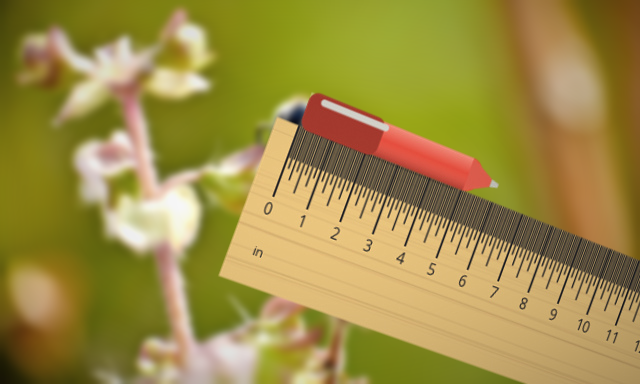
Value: 6 in
